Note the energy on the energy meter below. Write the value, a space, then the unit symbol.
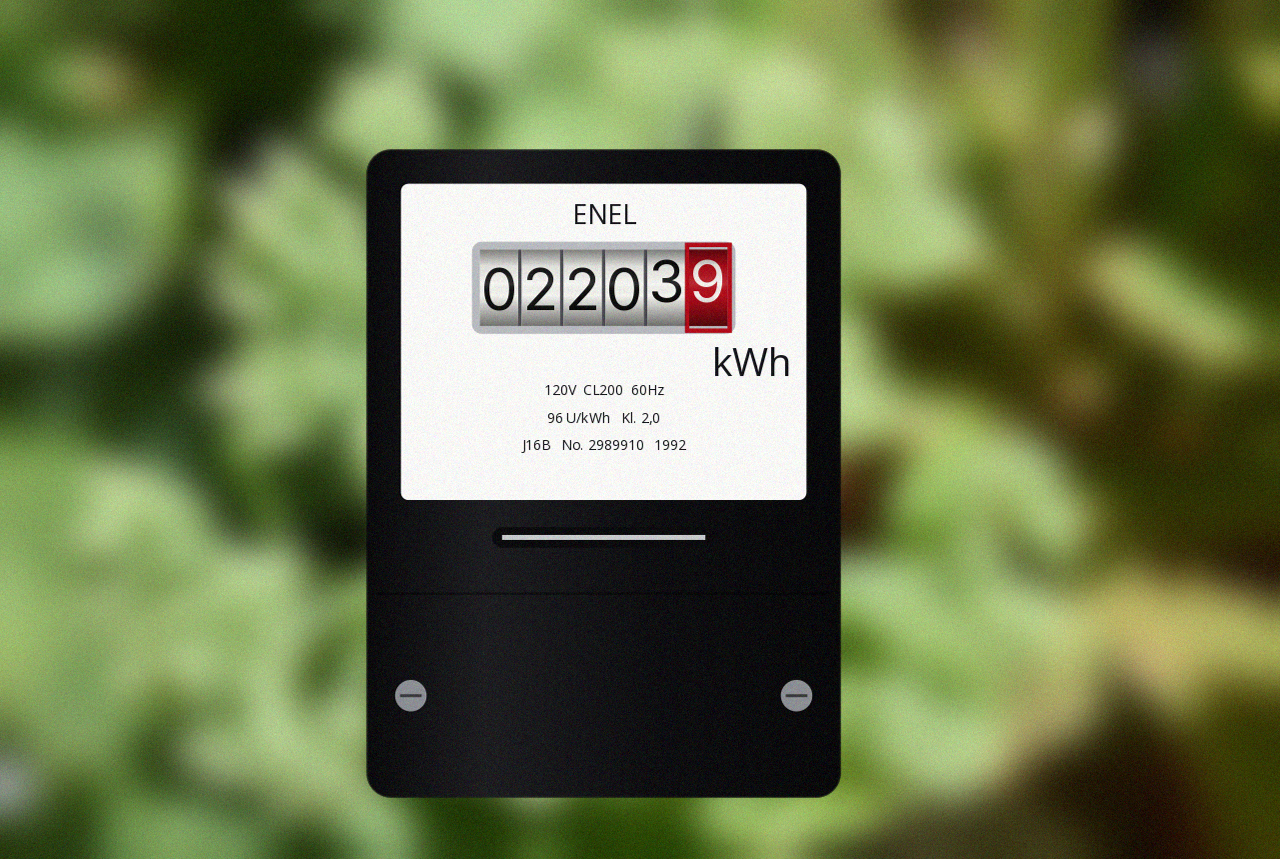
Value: 2203.9 kWh
